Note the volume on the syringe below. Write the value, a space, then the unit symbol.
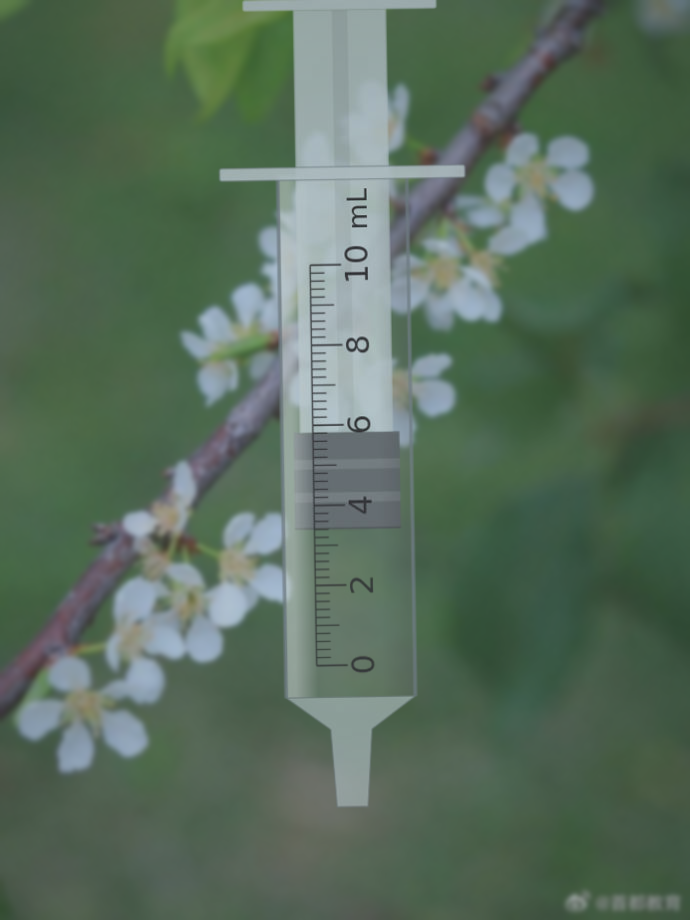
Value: 3.4 mL
